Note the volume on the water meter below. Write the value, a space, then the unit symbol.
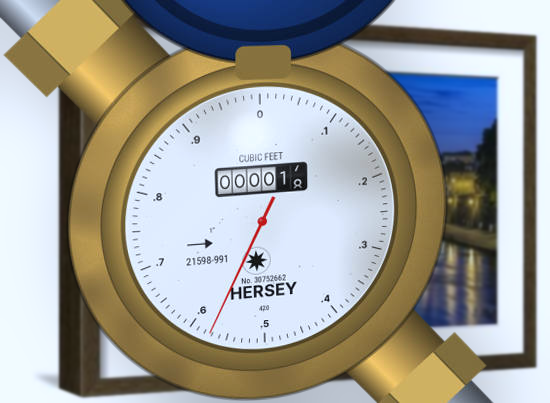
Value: 17.57 ft³
